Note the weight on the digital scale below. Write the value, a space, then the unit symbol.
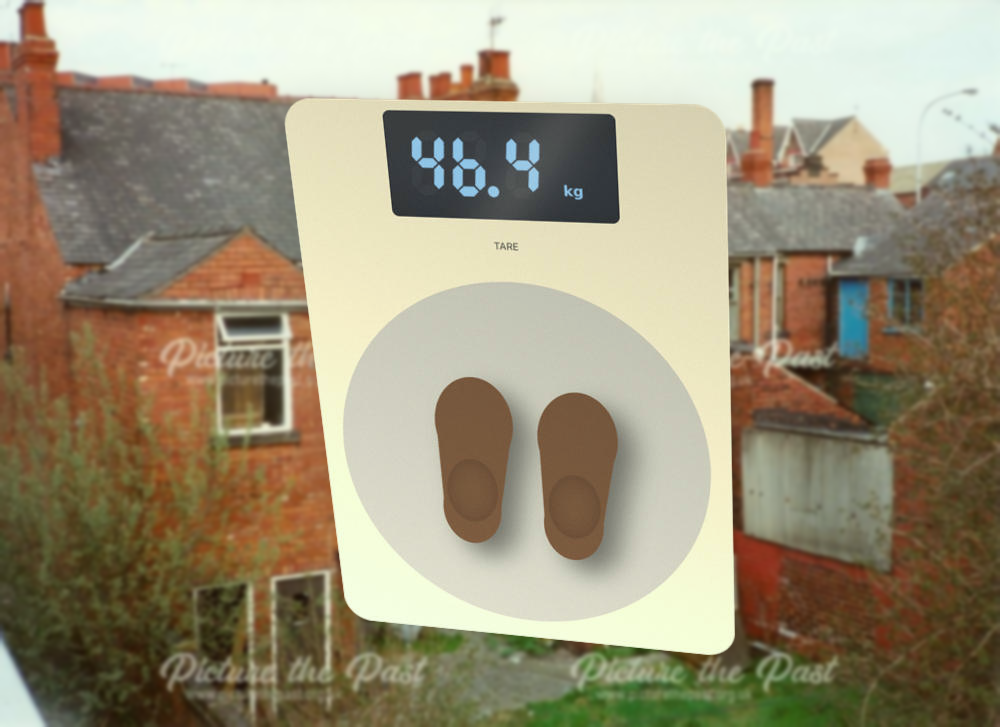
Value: 46.4 kg
